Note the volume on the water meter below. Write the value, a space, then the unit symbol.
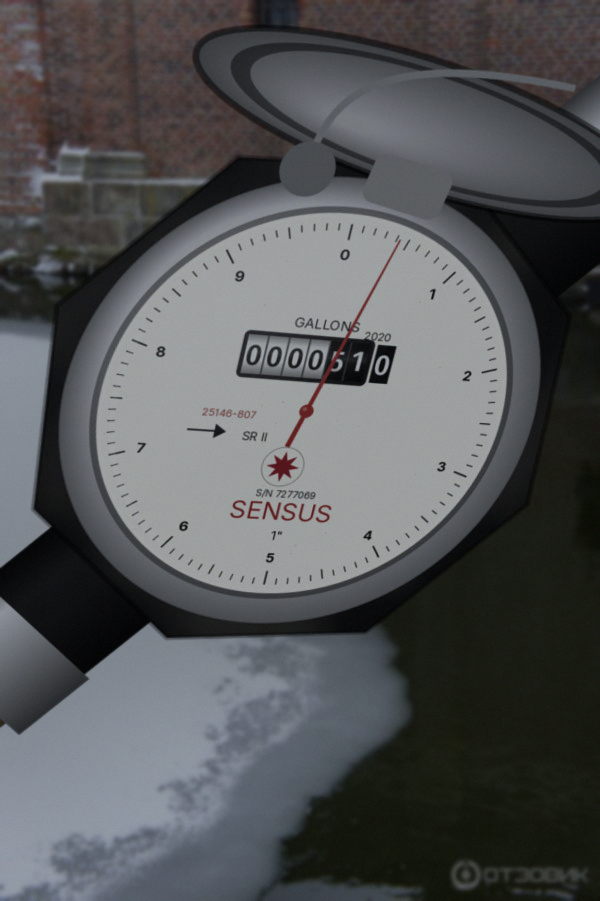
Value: 510.4 gal
